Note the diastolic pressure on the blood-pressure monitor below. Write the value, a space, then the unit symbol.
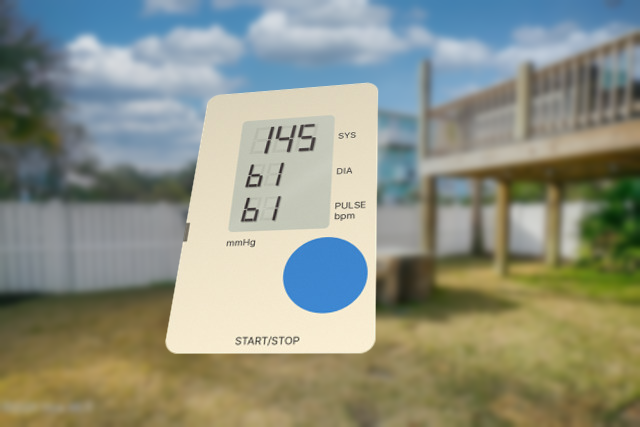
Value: 61 mmHg
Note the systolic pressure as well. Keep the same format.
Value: 145 mmHg
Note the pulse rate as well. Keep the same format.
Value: 61 bpm
